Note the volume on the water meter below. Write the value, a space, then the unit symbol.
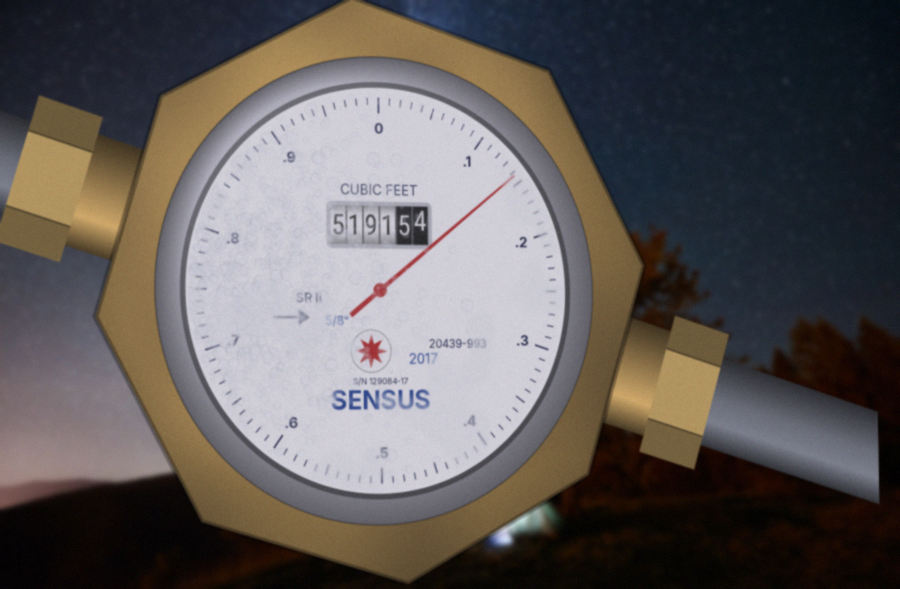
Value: 519154.14 ft³
